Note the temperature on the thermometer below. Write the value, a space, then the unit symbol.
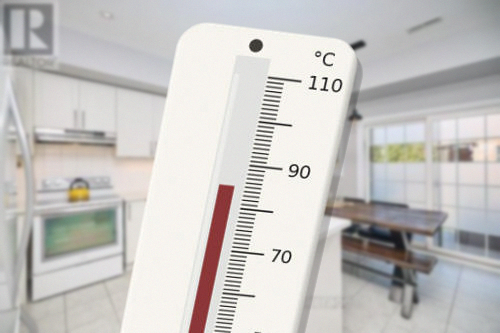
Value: 85 °C
